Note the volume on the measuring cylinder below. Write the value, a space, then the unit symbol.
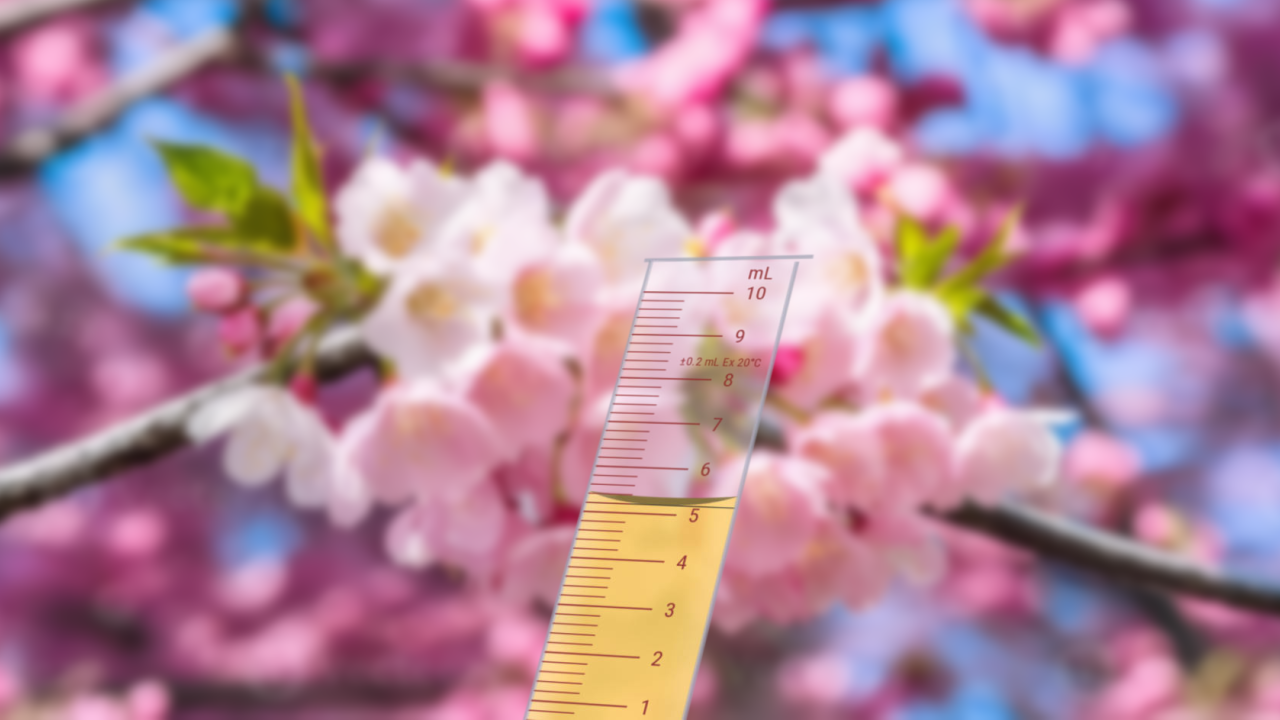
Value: 5.2 mL
